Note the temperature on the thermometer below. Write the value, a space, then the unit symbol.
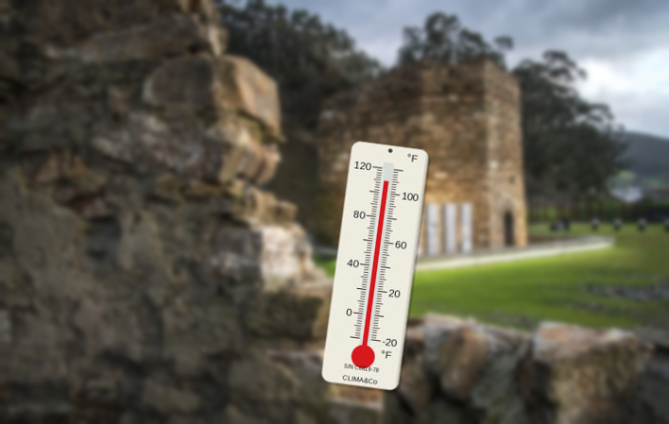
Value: 110 °F
